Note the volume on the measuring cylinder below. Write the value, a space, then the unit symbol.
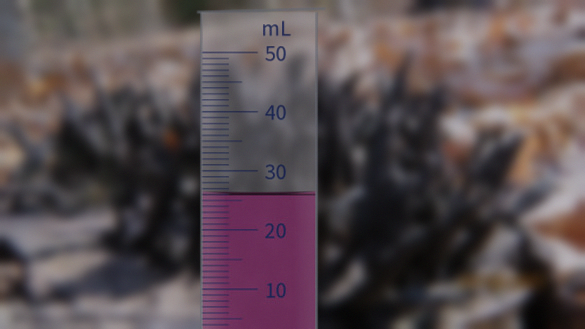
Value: 26 mL
